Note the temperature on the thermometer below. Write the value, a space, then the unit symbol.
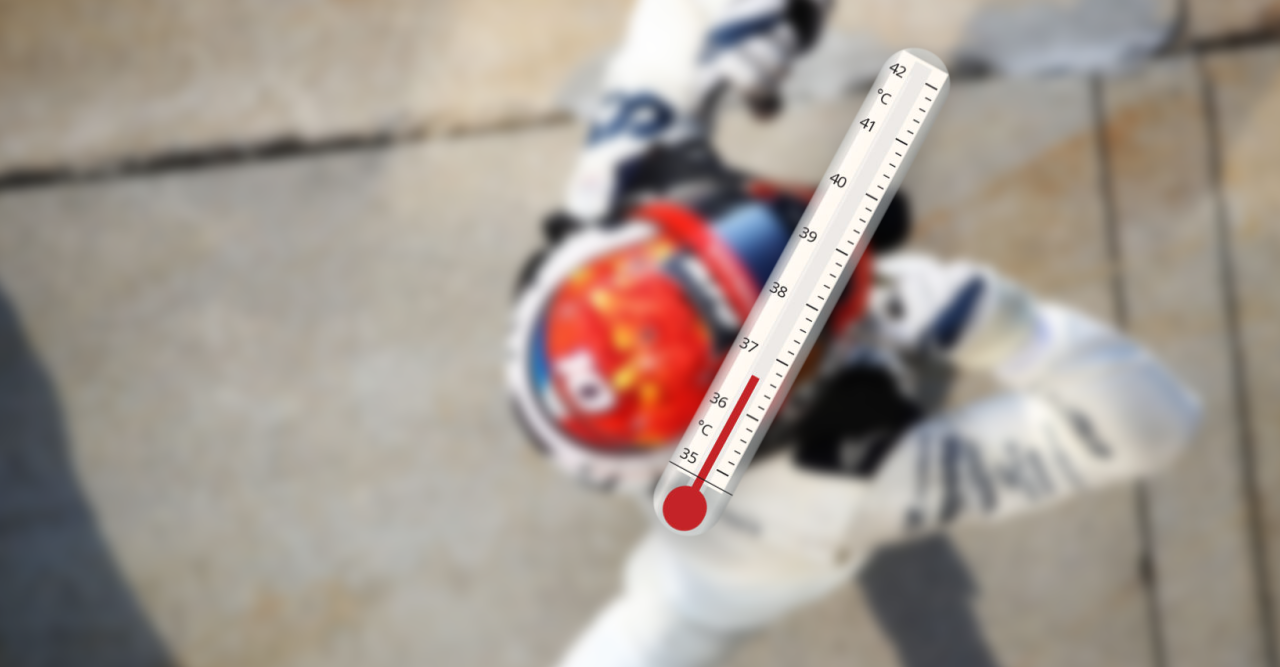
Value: 36.6 °C
